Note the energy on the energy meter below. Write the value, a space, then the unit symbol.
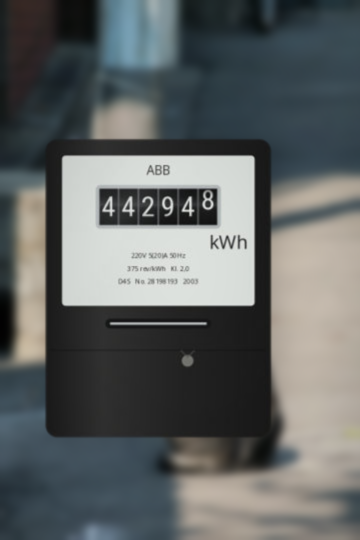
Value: 442948 kWh
